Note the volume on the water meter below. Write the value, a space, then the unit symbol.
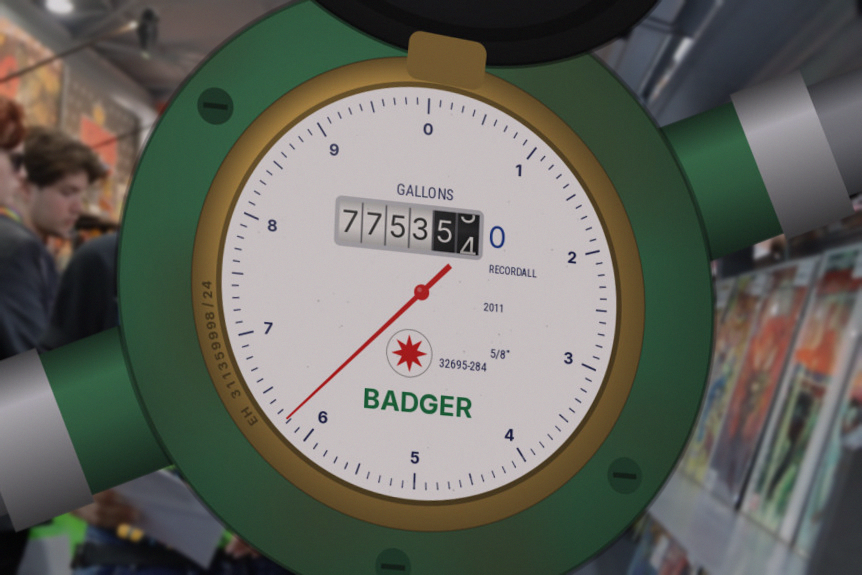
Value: 7753536.2 gal
